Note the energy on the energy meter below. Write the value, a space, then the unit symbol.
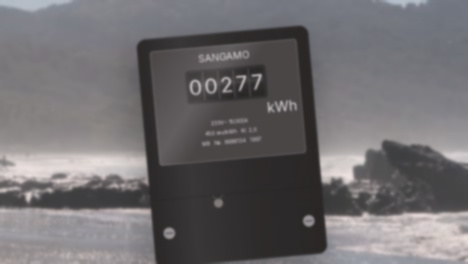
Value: 277 kWh
